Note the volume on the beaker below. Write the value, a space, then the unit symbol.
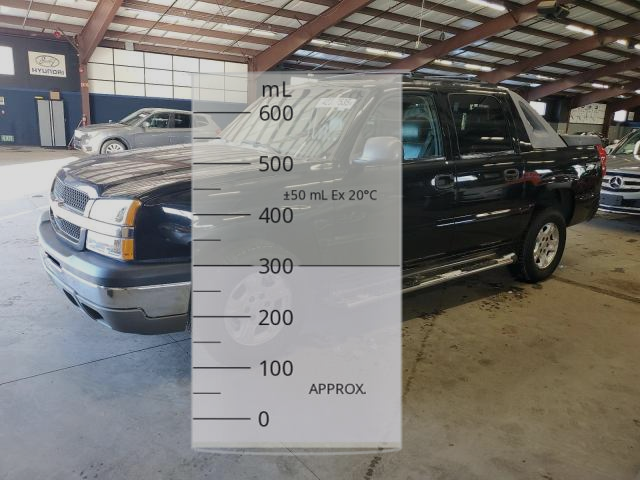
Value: 300 mL
